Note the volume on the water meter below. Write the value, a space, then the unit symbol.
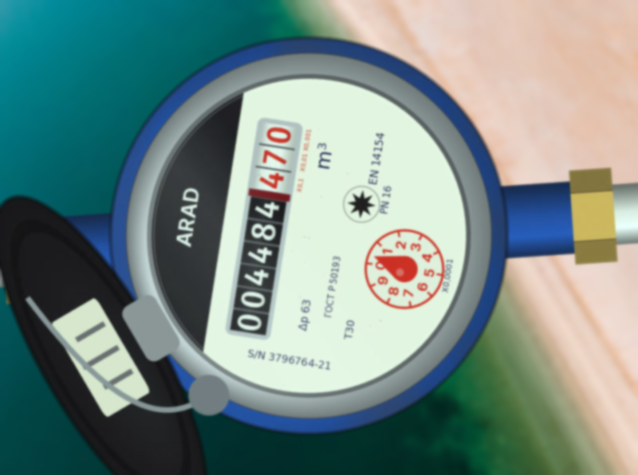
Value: 4484.4700 m³
